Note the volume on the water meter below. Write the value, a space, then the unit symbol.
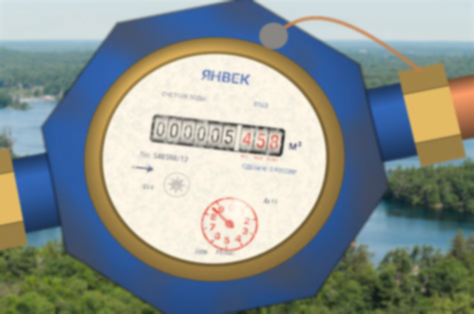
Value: 5.4588 m³
